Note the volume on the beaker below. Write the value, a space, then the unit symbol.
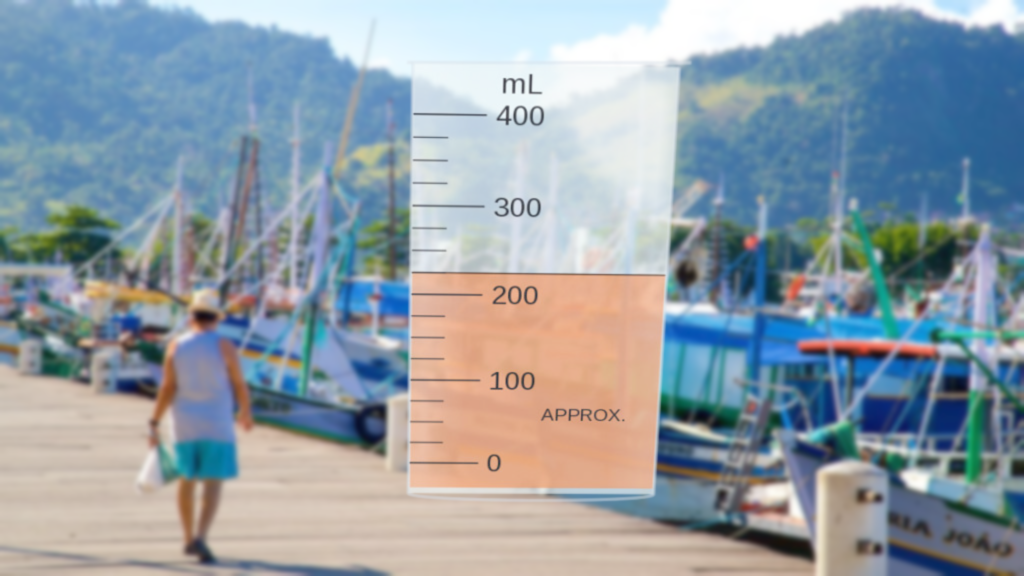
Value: 225 mL
